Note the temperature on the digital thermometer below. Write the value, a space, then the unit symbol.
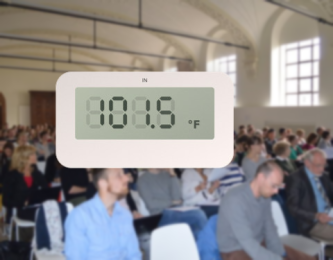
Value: 101.5 °F
